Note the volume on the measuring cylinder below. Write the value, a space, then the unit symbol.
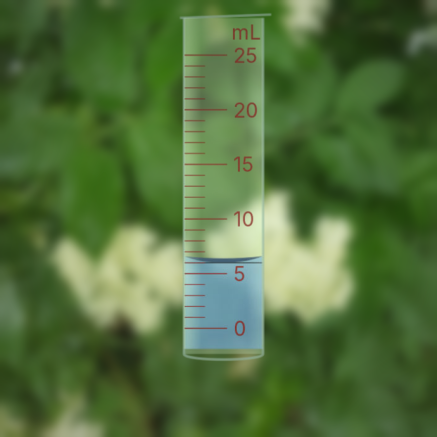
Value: 6 mL
